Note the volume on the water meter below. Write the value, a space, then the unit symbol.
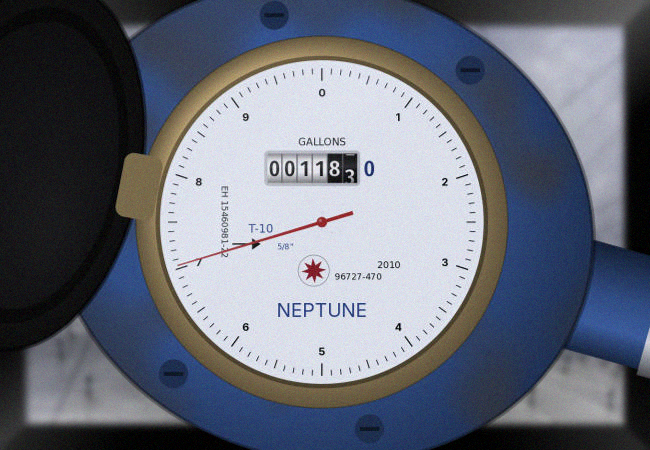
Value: 11827.0 gal
